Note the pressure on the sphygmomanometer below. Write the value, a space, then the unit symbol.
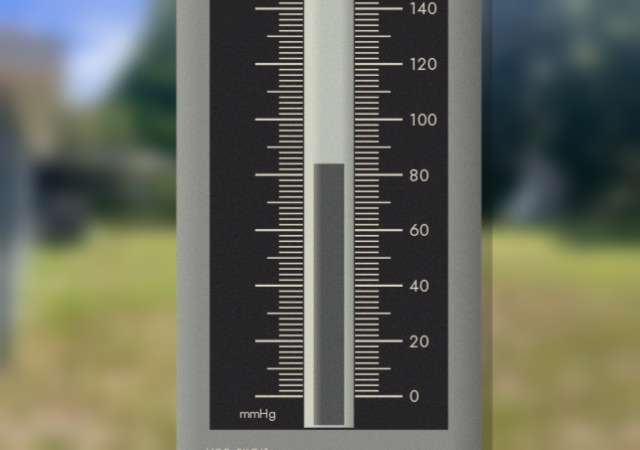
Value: 84 mmHg
